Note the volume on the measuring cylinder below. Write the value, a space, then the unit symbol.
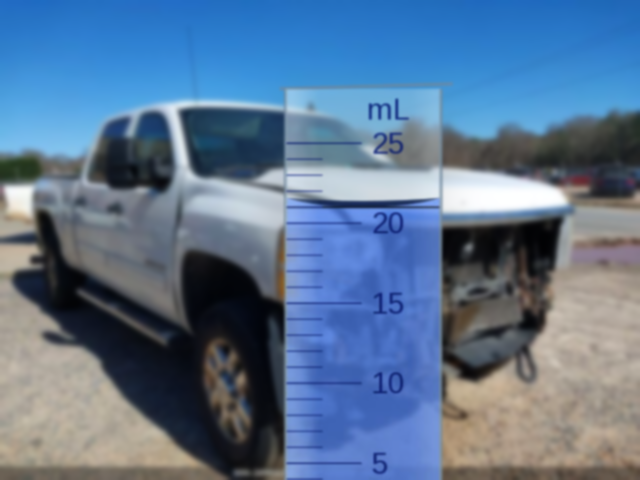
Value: 21 mL
